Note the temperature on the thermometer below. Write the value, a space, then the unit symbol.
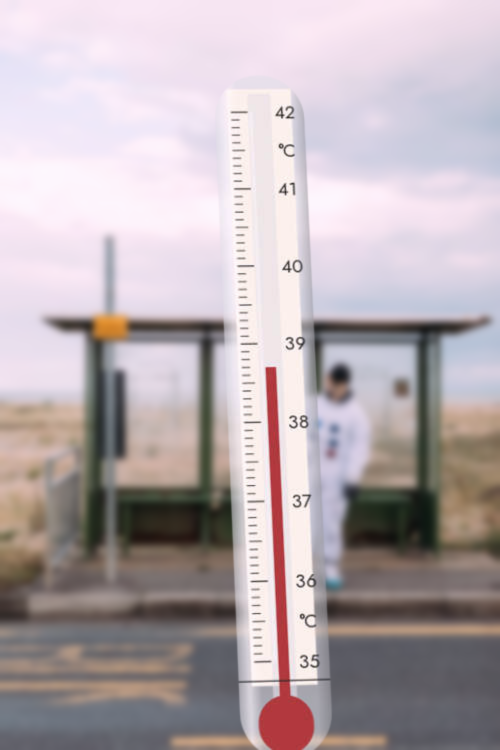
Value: 38.7 °C
